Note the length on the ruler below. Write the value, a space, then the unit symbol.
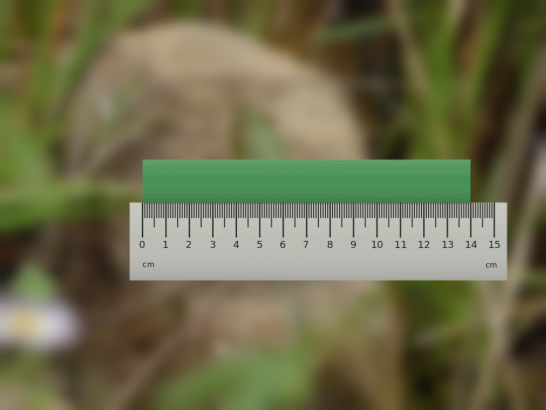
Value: 14 cm
